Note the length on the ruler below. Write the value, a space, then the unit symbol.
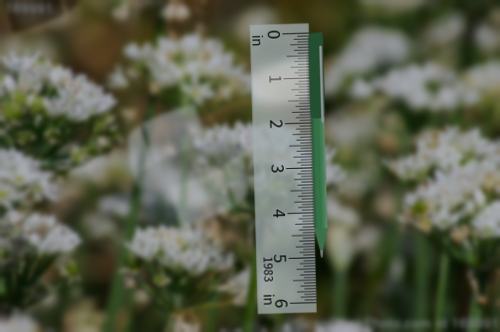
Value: 5 in
